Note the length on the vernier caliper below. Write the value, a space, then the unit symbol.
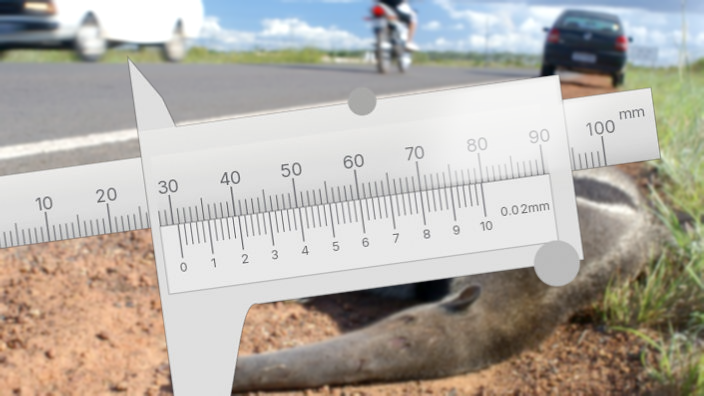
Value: 30.8 mm
